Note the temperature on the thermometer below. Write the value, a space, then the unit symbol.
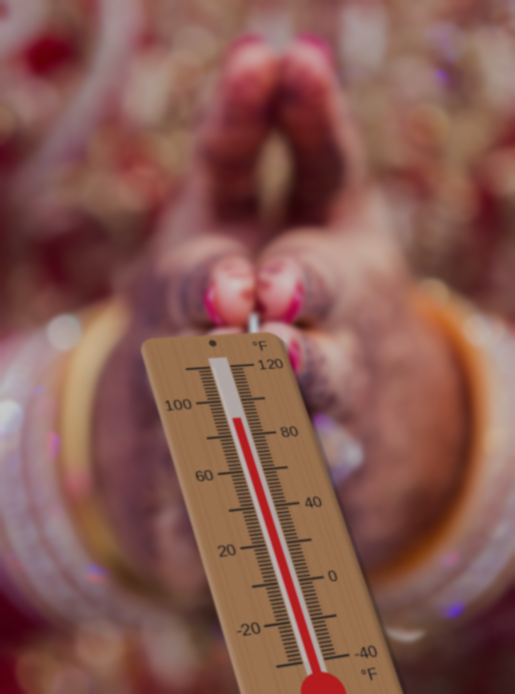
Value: 90 °F
